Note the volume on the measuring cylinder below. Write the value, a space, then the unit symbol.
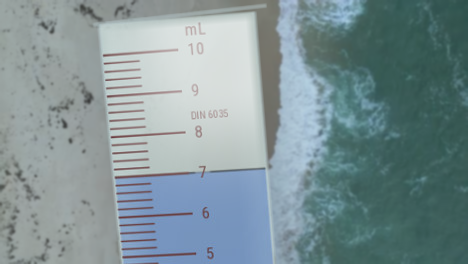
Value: 7 mL
